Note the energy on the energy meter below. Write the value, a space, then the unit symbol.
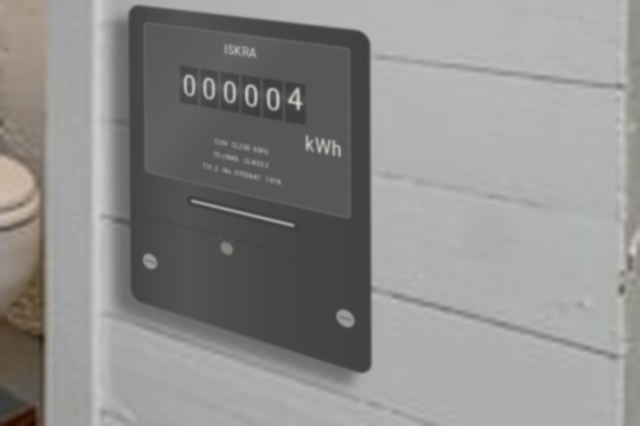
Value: 4 kWh
